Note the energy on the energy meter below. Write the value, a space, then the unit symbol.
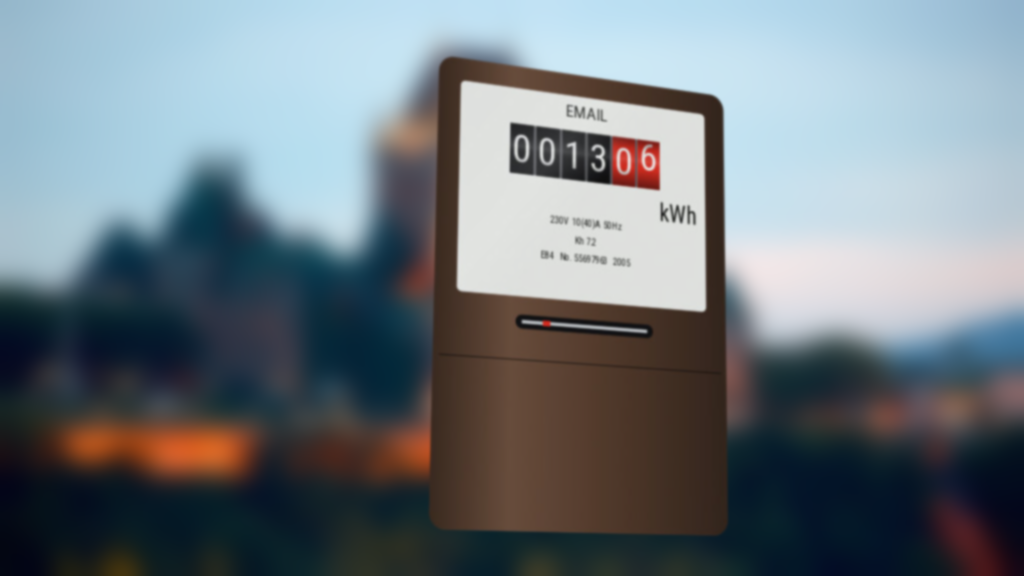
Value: 13.06 kWh
